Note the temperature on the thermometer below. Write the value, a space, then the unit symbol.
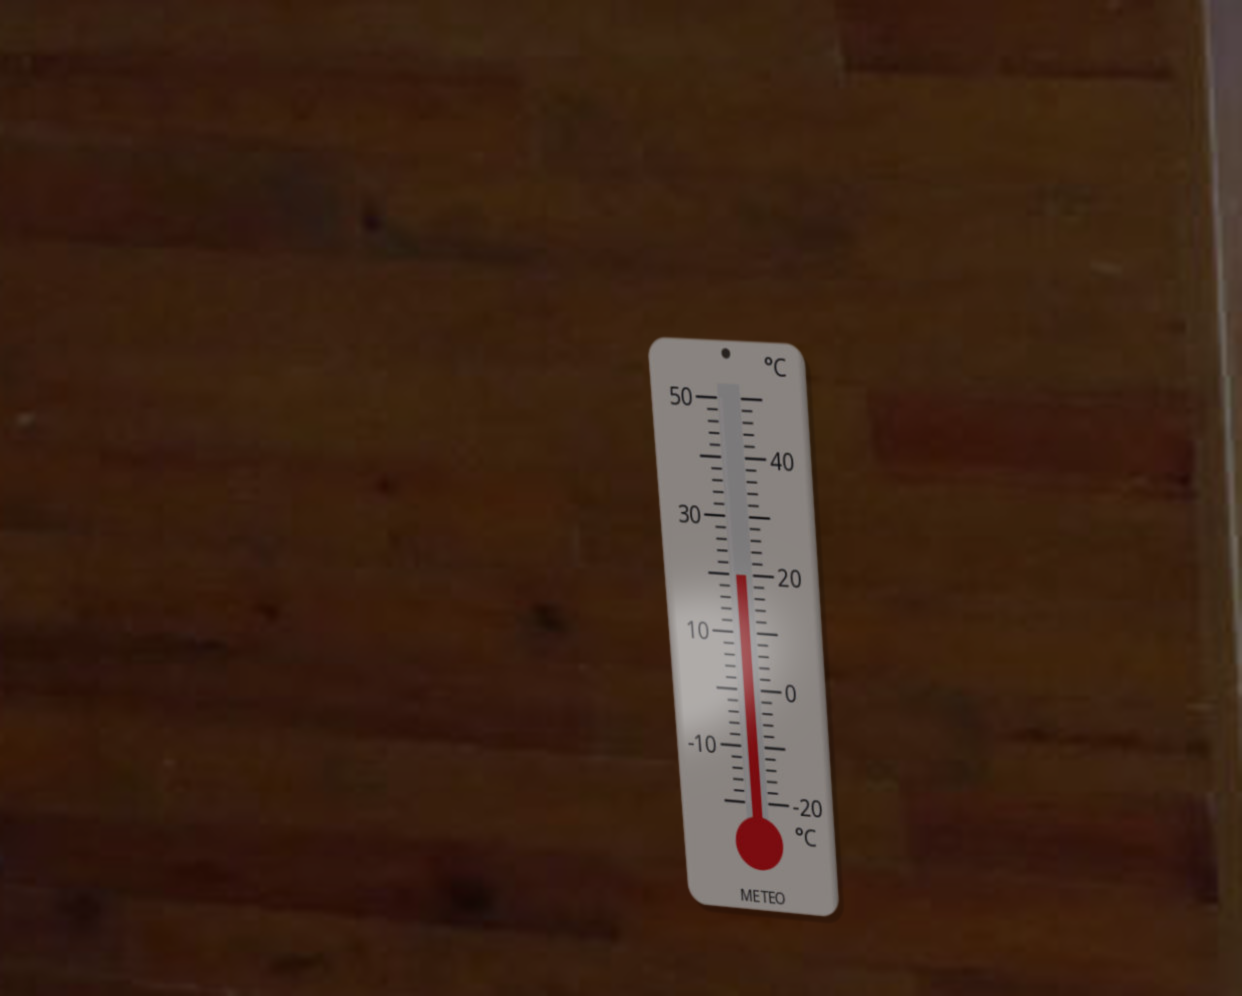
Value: 20 °C
